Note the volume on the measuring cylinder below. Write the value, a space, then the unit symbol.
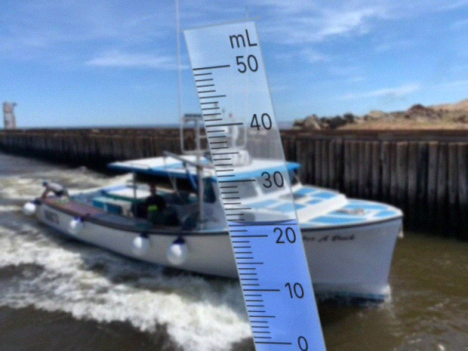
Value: 22 mL
